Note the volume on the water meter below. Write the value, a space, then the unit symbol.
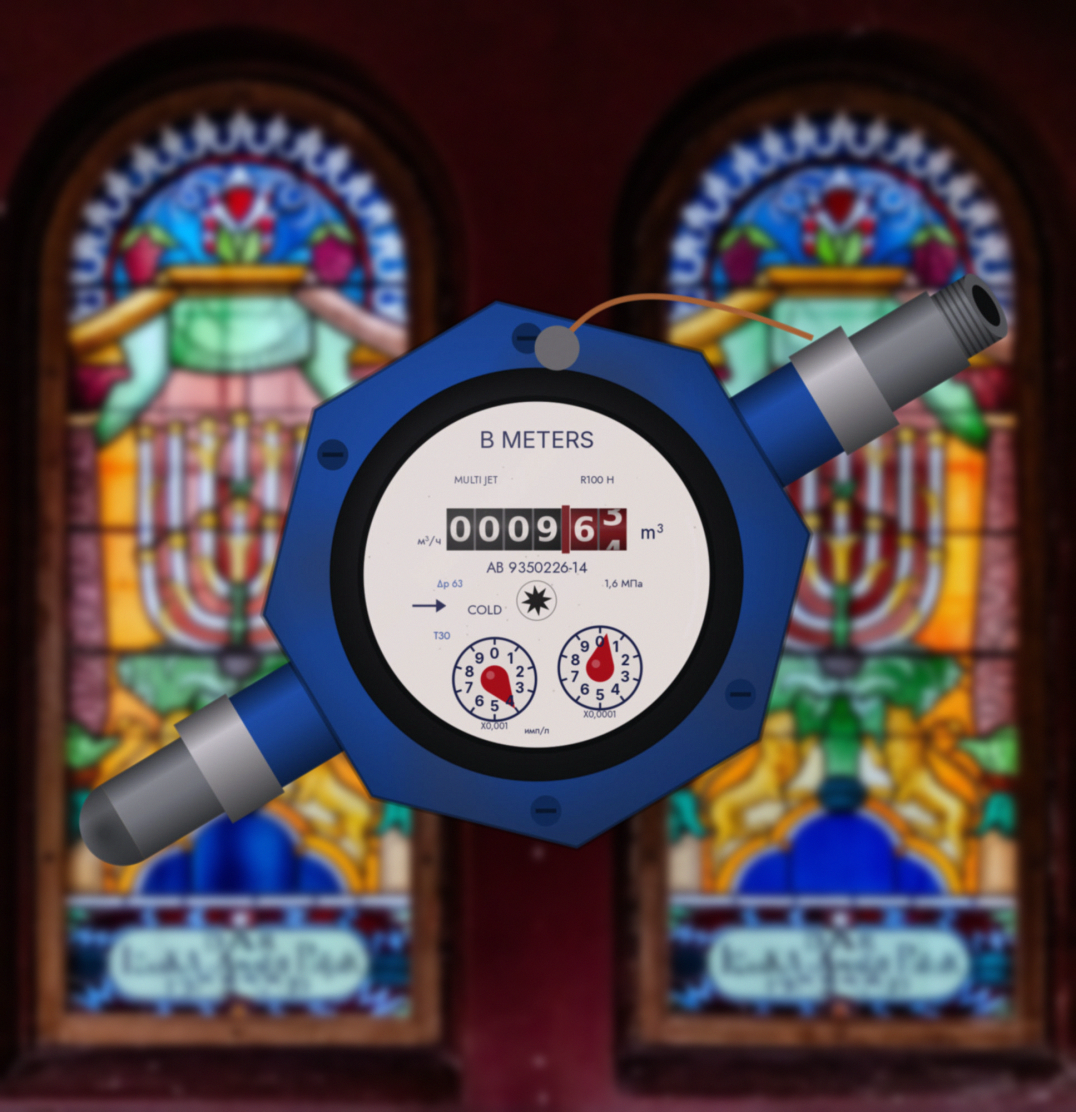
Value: 9.6340 m³
